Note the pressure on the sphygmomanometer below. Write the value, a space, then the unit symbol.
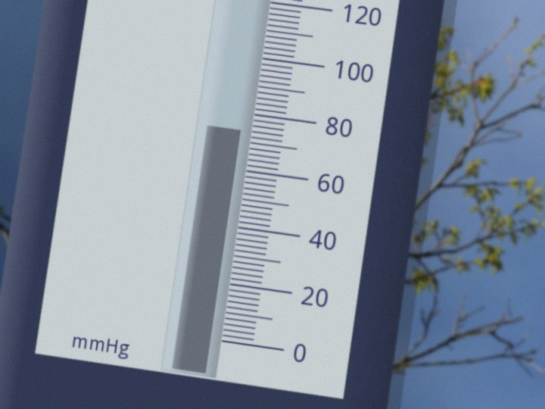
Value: 74 mmHg
